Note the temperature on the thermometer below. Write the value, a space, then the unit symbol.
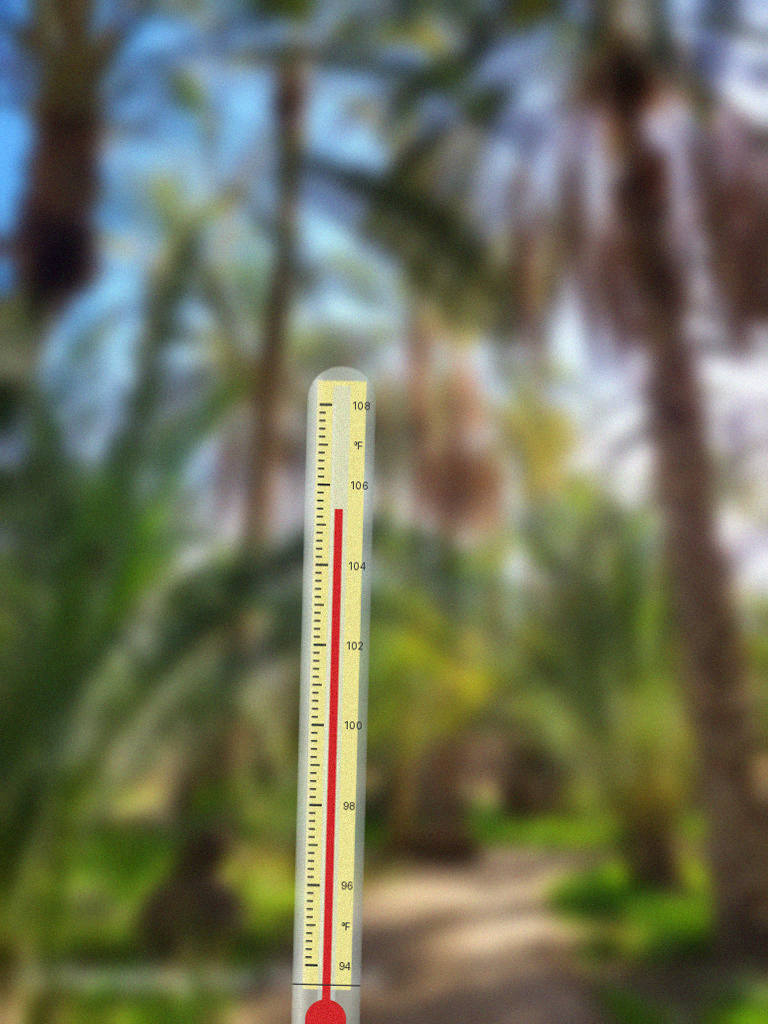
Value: 105.4 °F
